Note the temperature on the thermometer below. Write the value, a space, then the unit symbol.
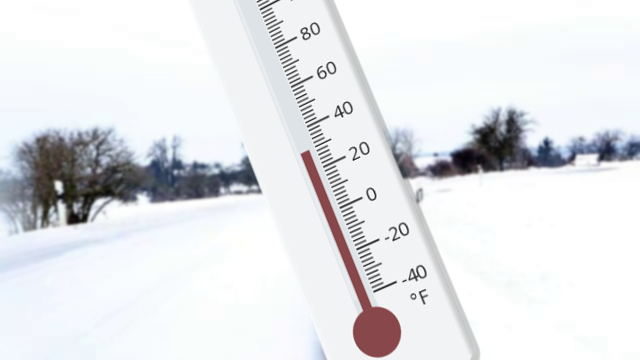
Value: 30 °F
